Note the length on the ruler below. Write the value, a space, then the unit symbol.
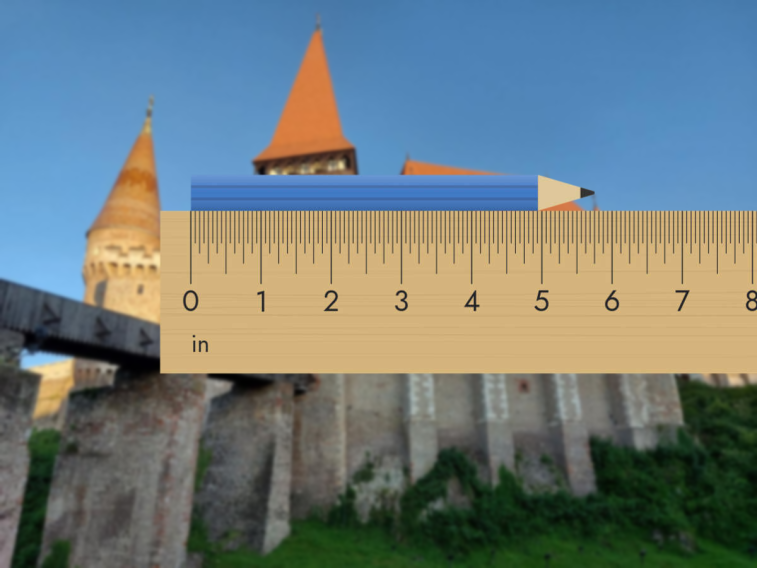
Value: 5.75 in
